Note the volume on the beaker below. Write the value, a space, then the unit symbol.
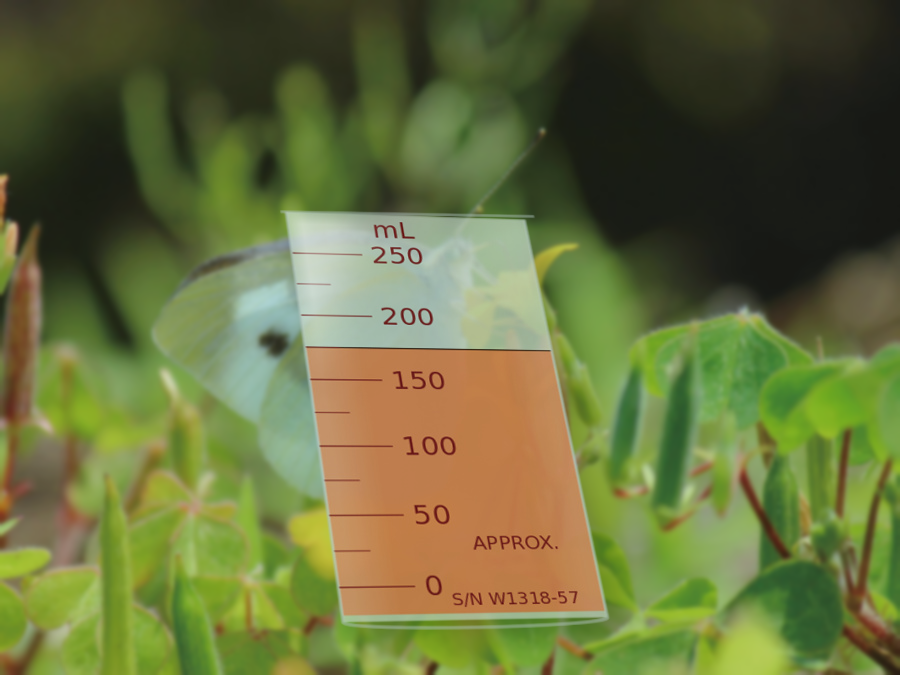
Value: 175 mL
